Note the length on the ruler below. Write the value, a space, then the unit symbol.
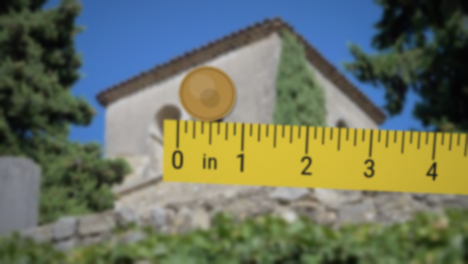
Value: 0.875 in
